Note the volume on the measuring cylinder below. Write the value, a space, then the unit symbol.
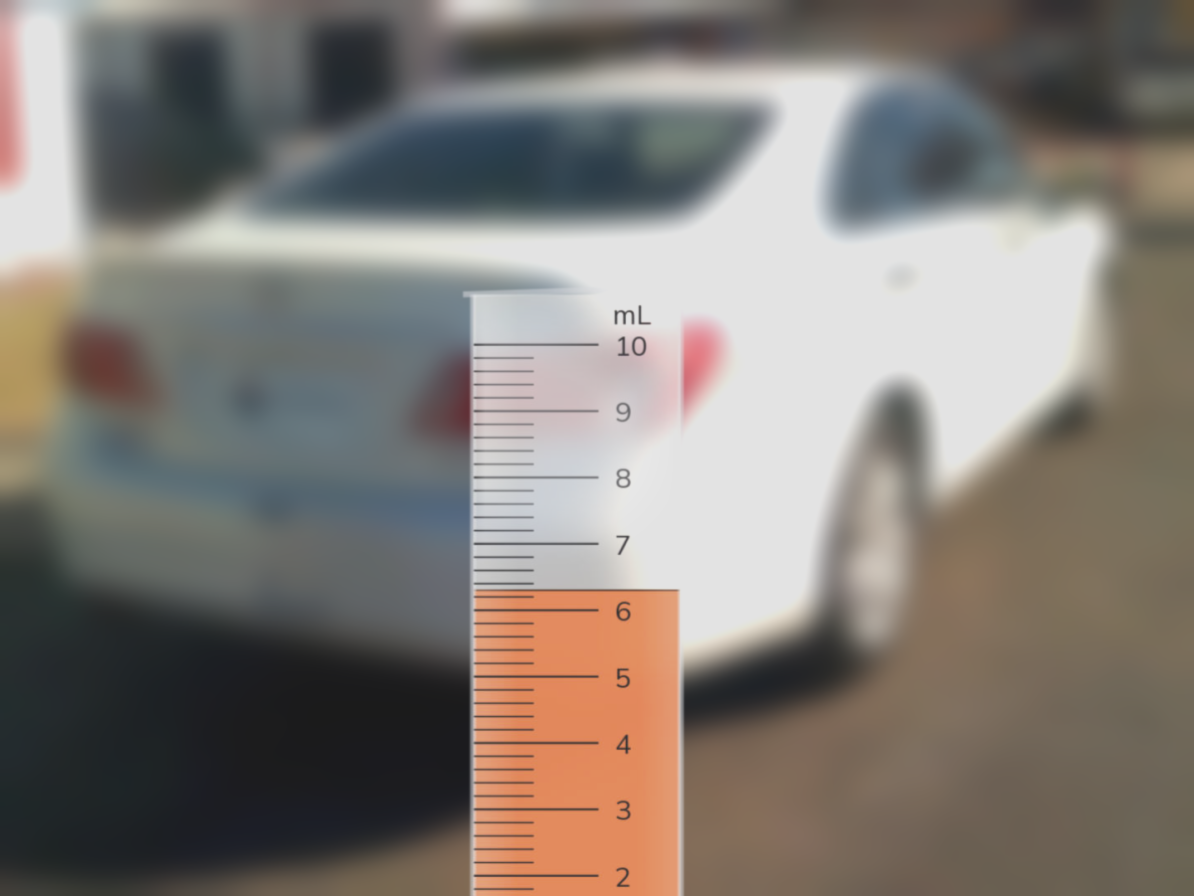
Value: 6.3 mL
